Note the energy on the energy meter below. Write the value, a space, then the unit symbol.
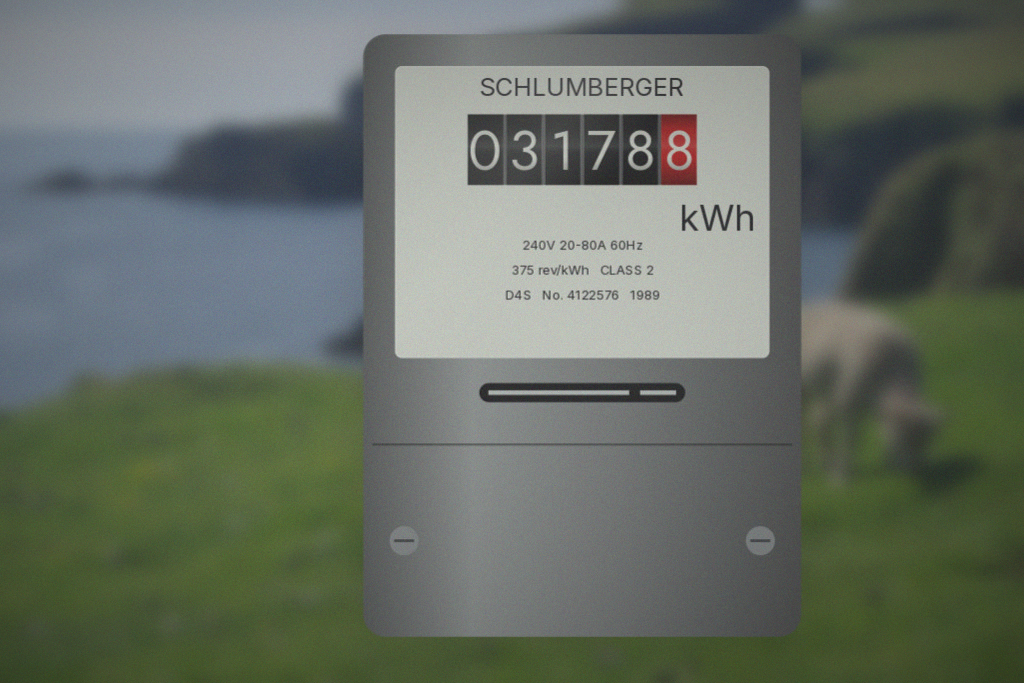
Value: 3178.8 kWh
